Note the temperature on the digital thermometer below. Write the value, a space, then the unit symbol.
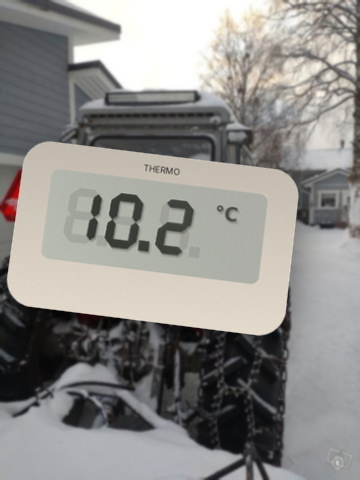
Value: 10.2 °C
